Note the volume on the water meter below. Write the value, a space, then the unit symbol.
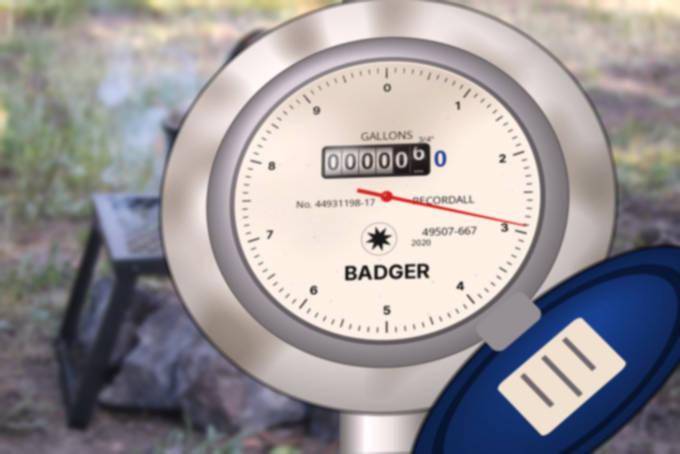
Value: 62.9 gal
